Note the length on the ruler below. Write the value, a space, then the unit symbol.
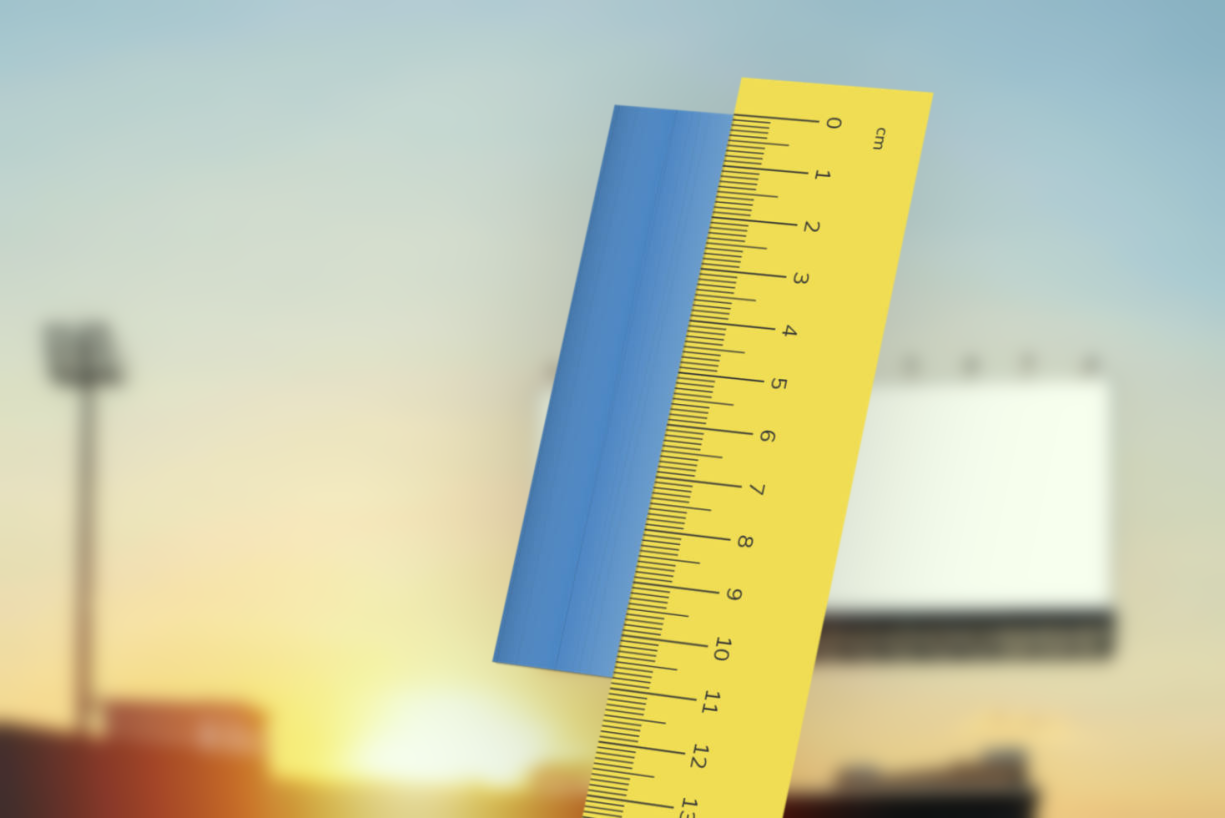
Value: 10.8 cm
